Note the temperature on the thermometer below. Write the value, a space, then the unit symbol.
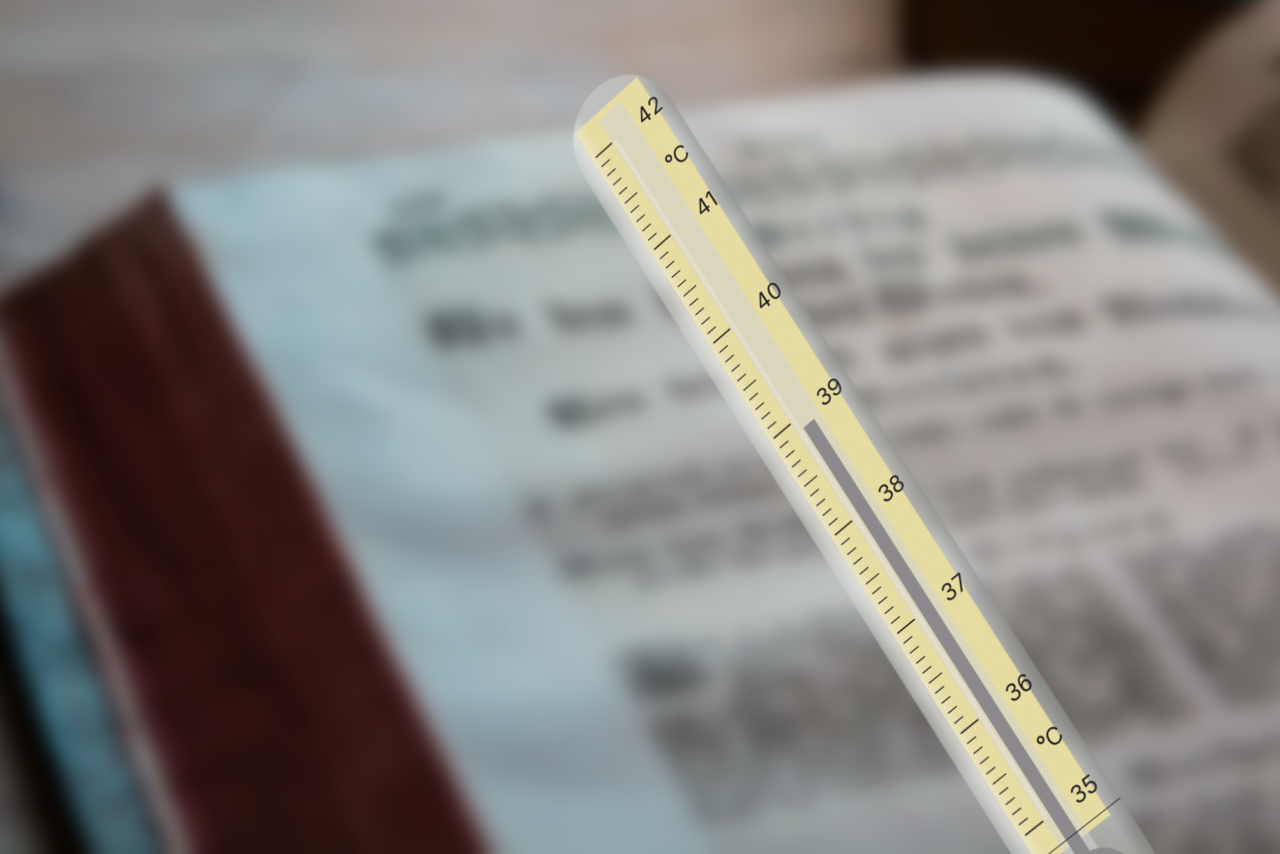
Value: 38.9 °C
